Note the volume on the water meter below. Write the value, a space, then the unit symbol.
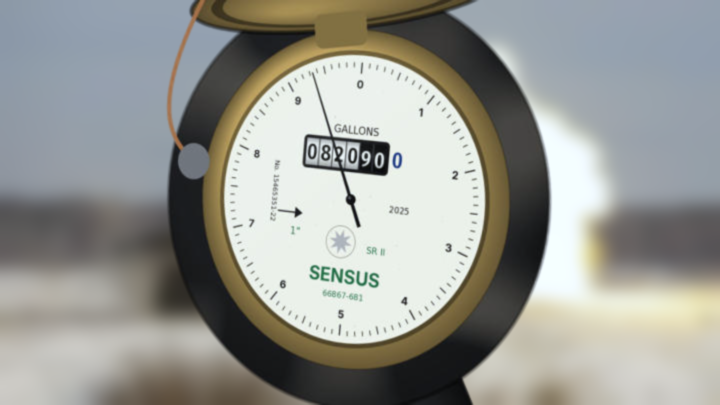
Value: 820899.3 gal
